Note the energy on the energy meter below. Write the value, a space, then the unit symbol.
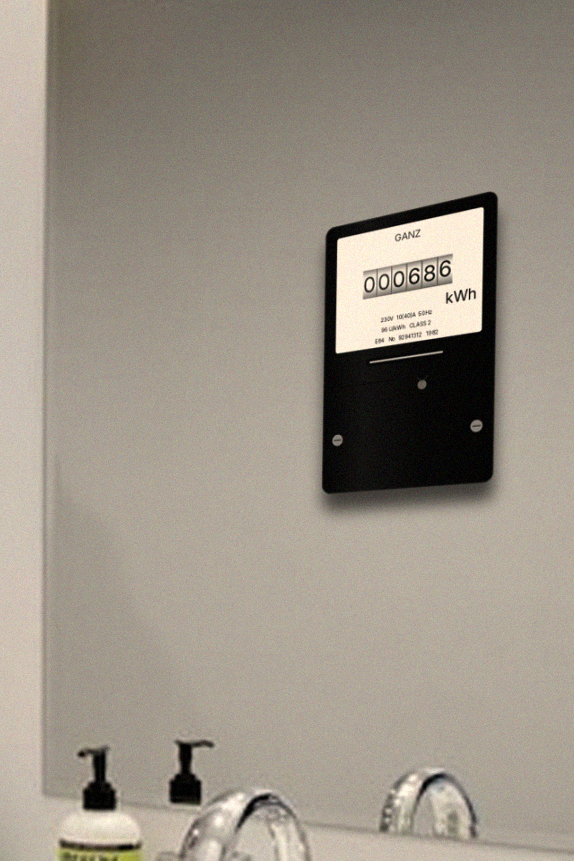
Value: 686 kWh
